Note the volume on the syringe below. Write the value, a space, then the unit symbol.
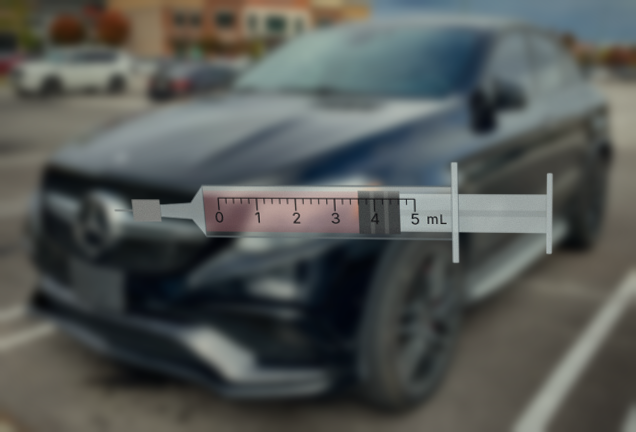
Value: 3.6 mL
